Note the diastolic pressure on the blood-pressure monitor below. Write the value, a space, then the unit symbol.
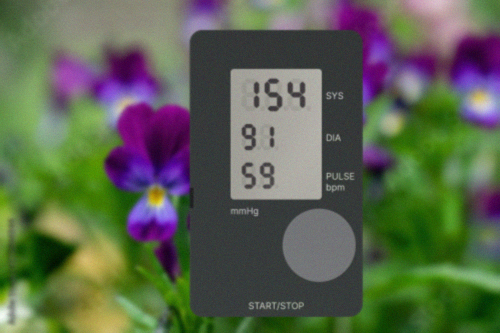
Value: 91 mmHg
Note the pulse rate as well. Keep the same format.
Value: 59 bpm
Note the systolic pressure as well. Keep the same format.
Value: 154 mmHg
